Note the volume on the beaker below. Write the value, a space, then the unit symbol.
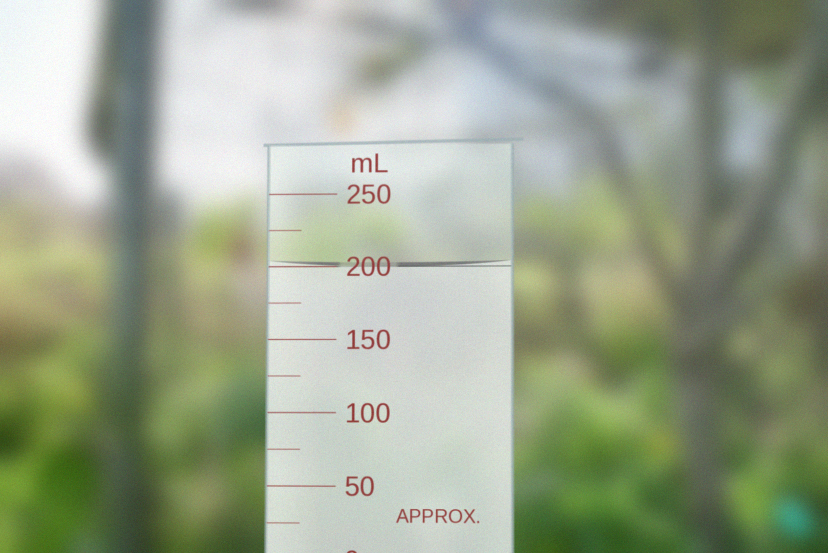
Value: 200 mL
